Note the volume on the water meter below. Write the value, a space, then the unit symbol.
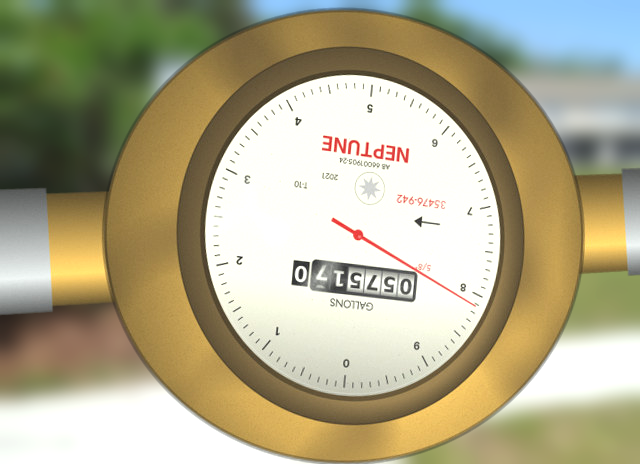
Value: 575168.1 gal
